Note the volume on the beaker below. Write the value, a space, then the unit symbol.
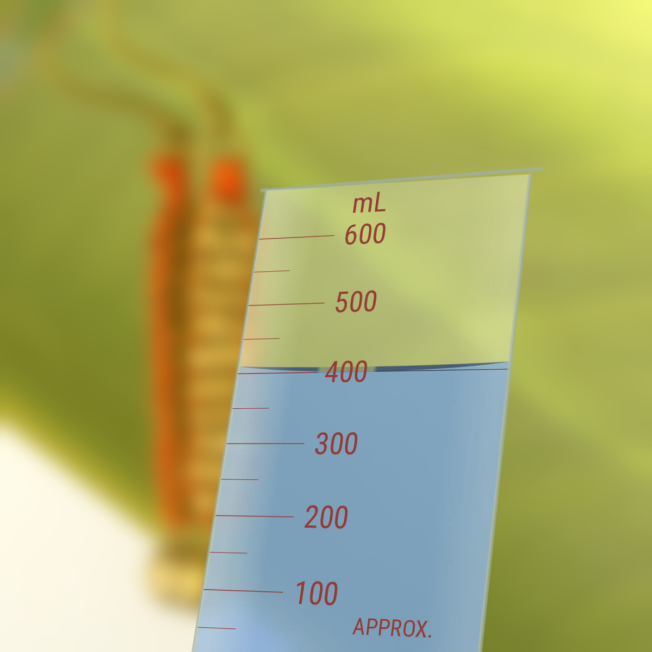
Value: 400 mL
